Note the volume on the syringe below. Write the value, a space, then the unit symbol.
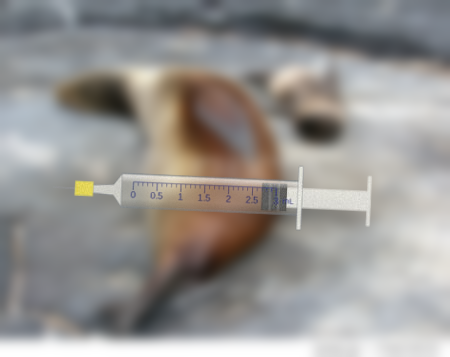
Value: 2.7 mL
